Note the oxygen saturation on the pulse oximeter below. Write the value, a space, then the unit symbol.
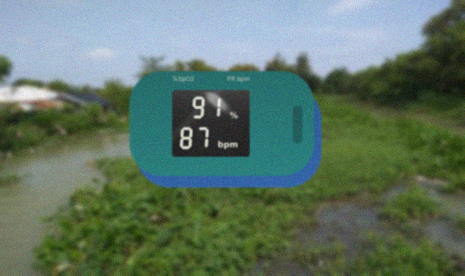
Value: 91 %
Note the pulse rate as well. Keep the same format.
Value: 87 bpm
